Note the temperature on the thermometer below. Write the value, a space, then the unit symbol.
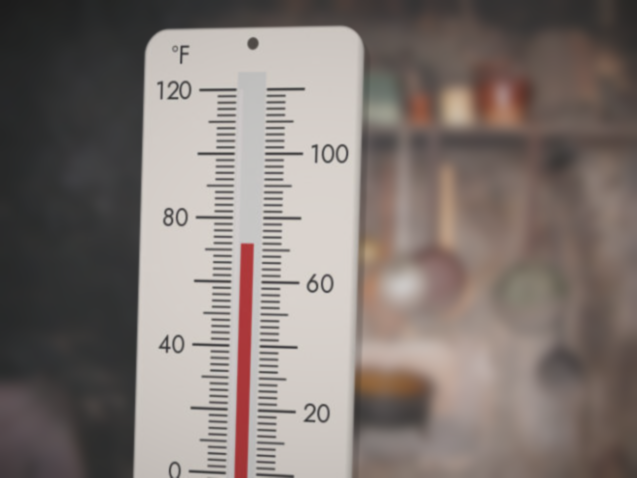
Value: 72 °F
